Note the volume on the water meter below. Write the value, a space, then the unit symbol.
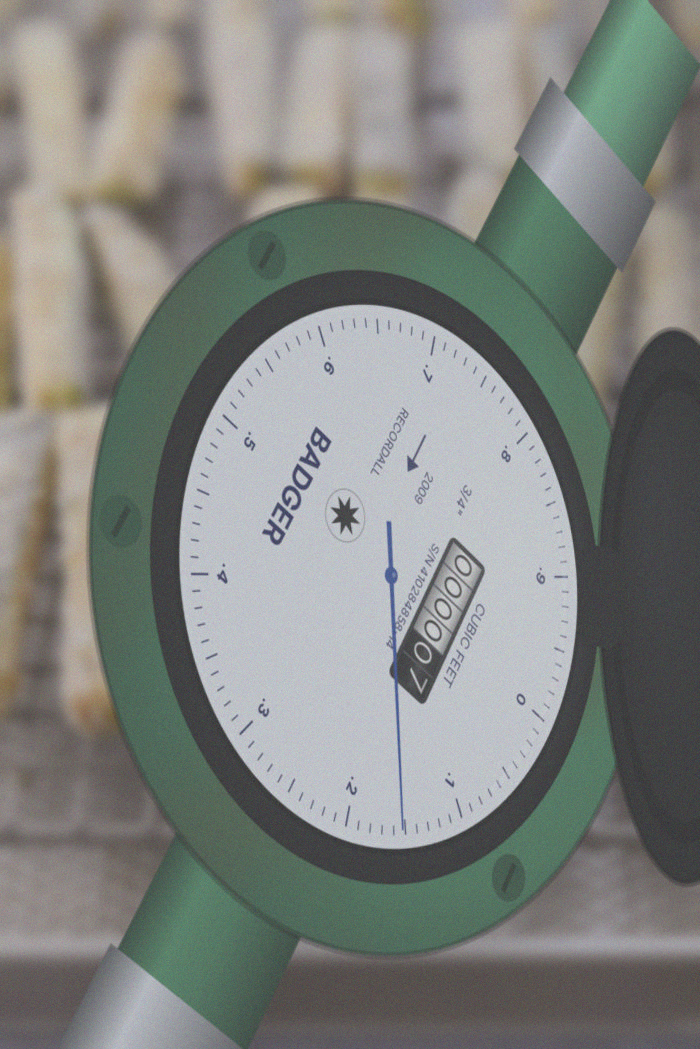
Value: 7.15 ft³
